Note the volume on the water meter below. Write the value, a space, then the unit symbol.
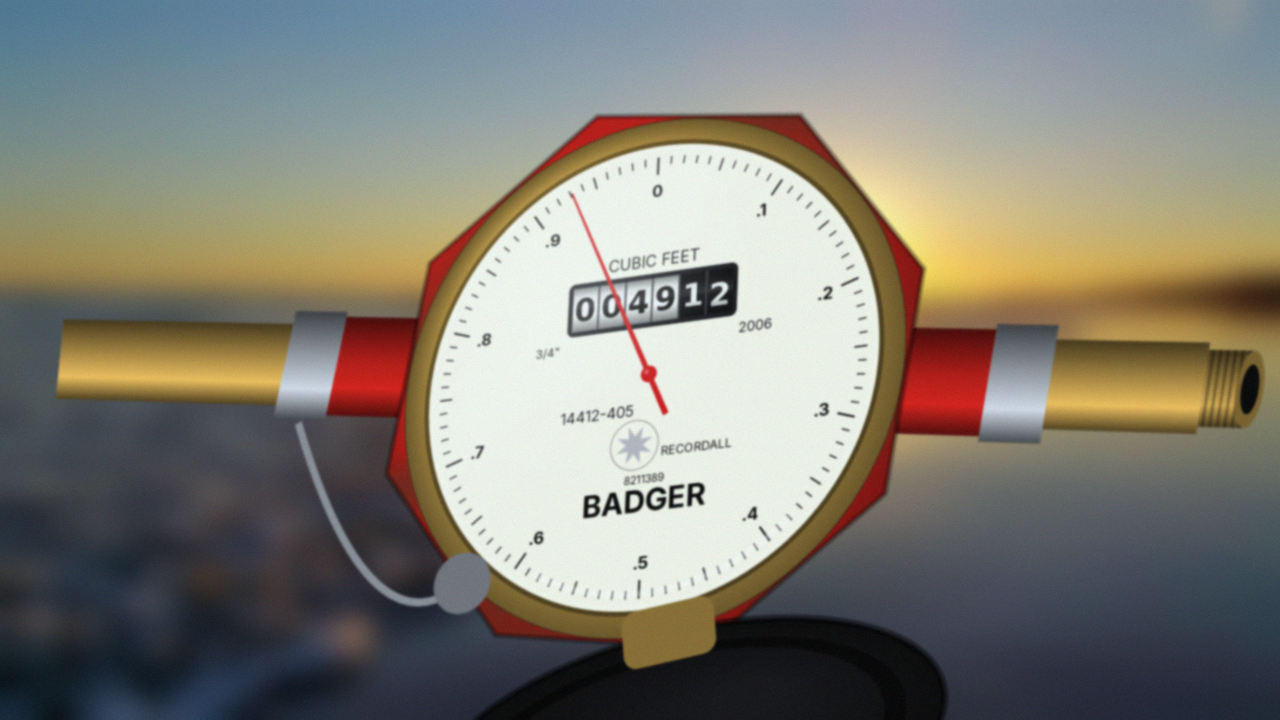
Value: 4911.93 ft³
